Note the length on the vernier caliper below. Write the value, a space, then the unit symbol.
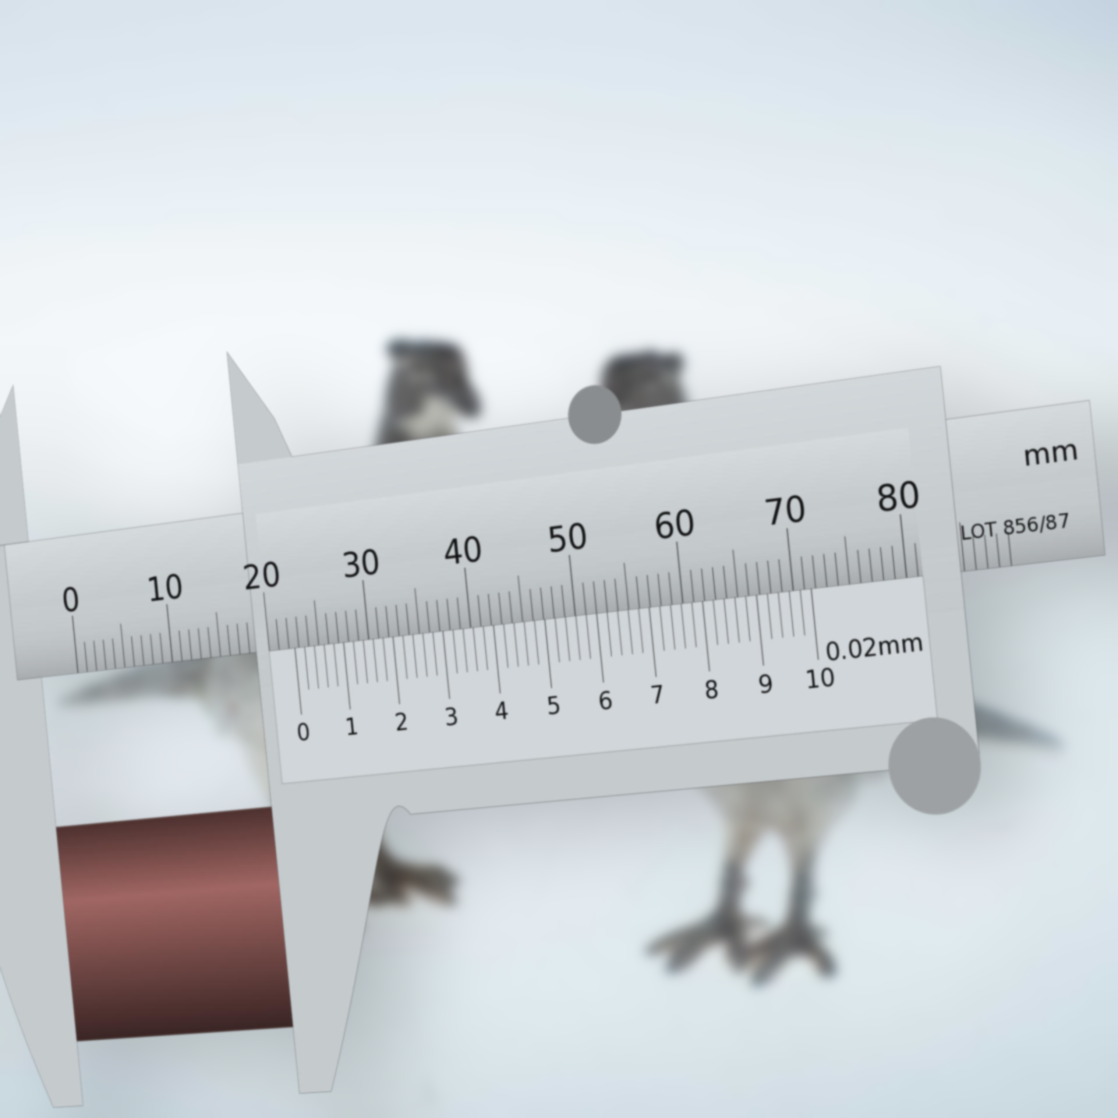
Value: 22.6 mm
